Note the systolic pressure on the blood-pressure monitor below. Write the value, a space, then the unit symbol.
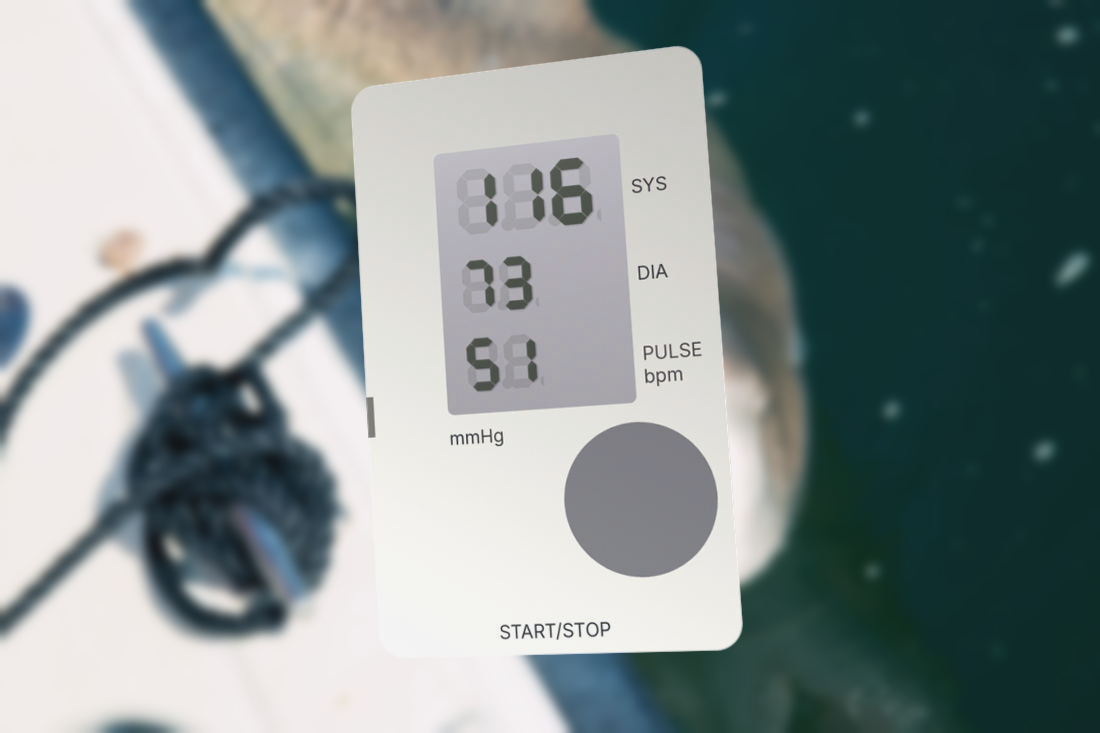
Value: 116 mmHg
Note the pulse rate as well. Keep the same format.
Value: 51 bpm
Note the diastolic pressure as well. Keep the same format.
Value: 73 mmHg
